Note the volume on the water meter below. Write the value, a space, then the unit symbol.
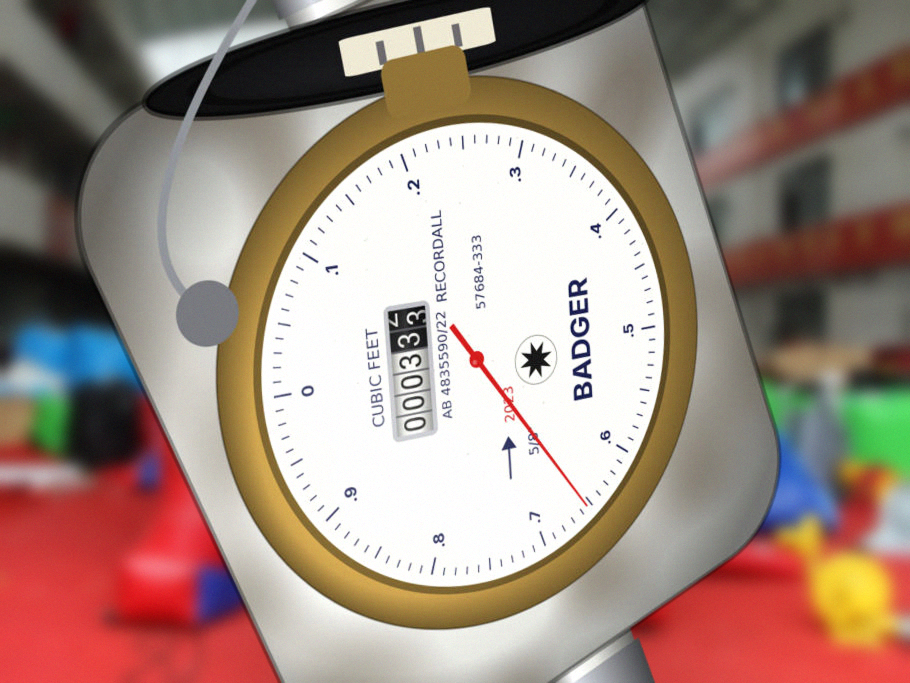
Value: 332.65 ft³
